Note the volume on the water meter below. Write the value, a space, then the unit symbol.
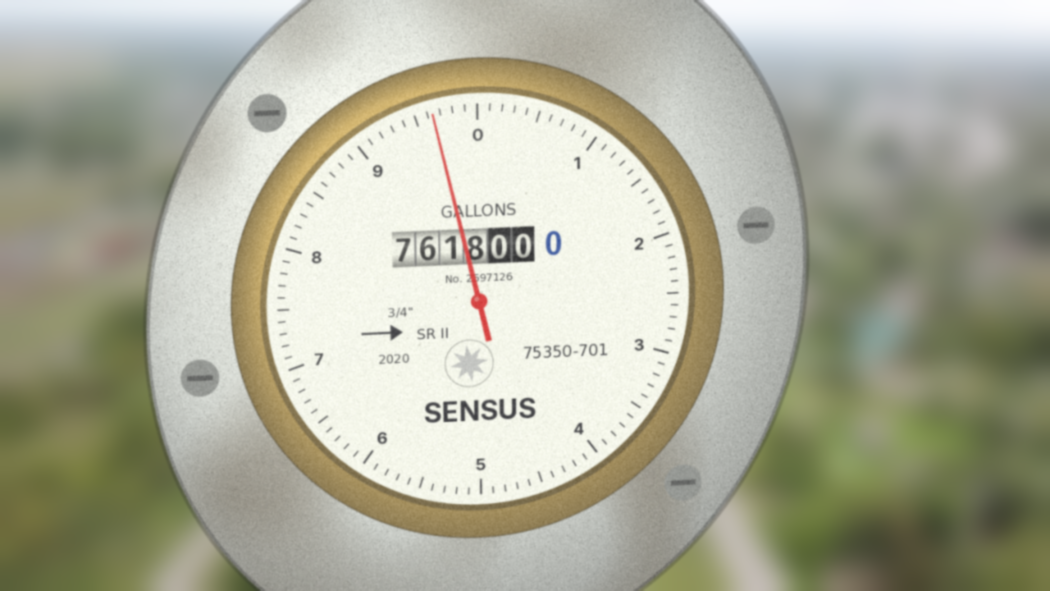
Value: 7617999.6 gal
